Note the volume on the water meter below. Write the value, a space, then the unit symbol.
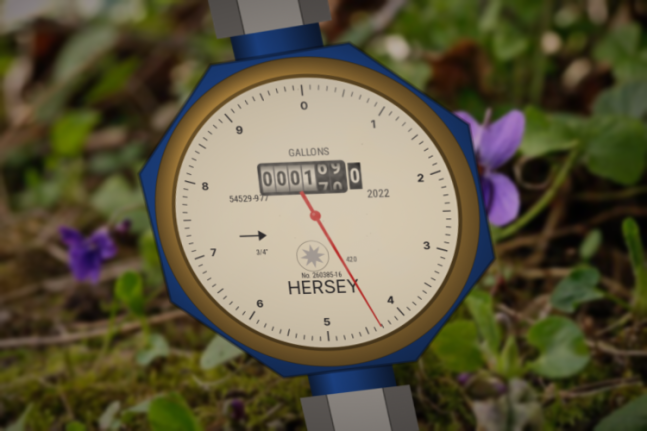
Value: 1694.3 gal
